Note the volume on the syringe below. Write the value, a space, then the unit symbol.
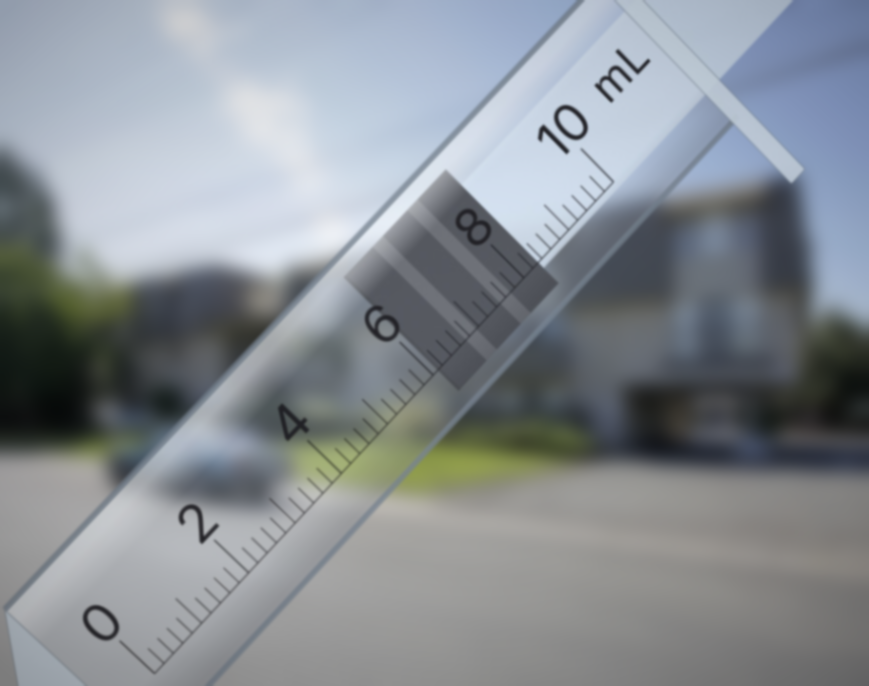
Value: 6.1 mL
